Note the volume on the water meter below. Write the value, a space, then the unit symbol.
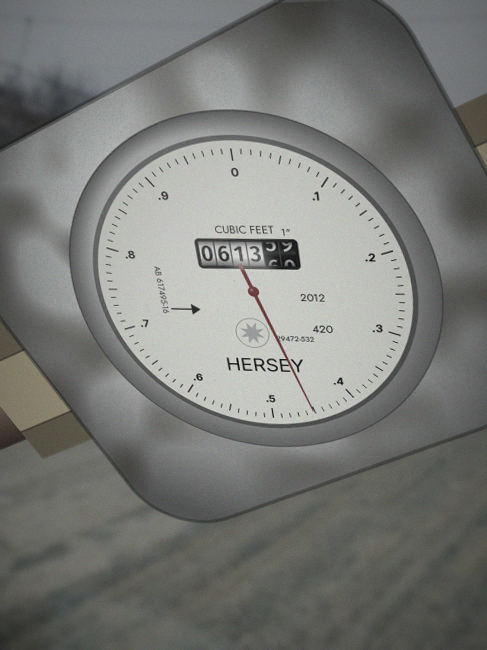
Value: 61359.45 ft³
